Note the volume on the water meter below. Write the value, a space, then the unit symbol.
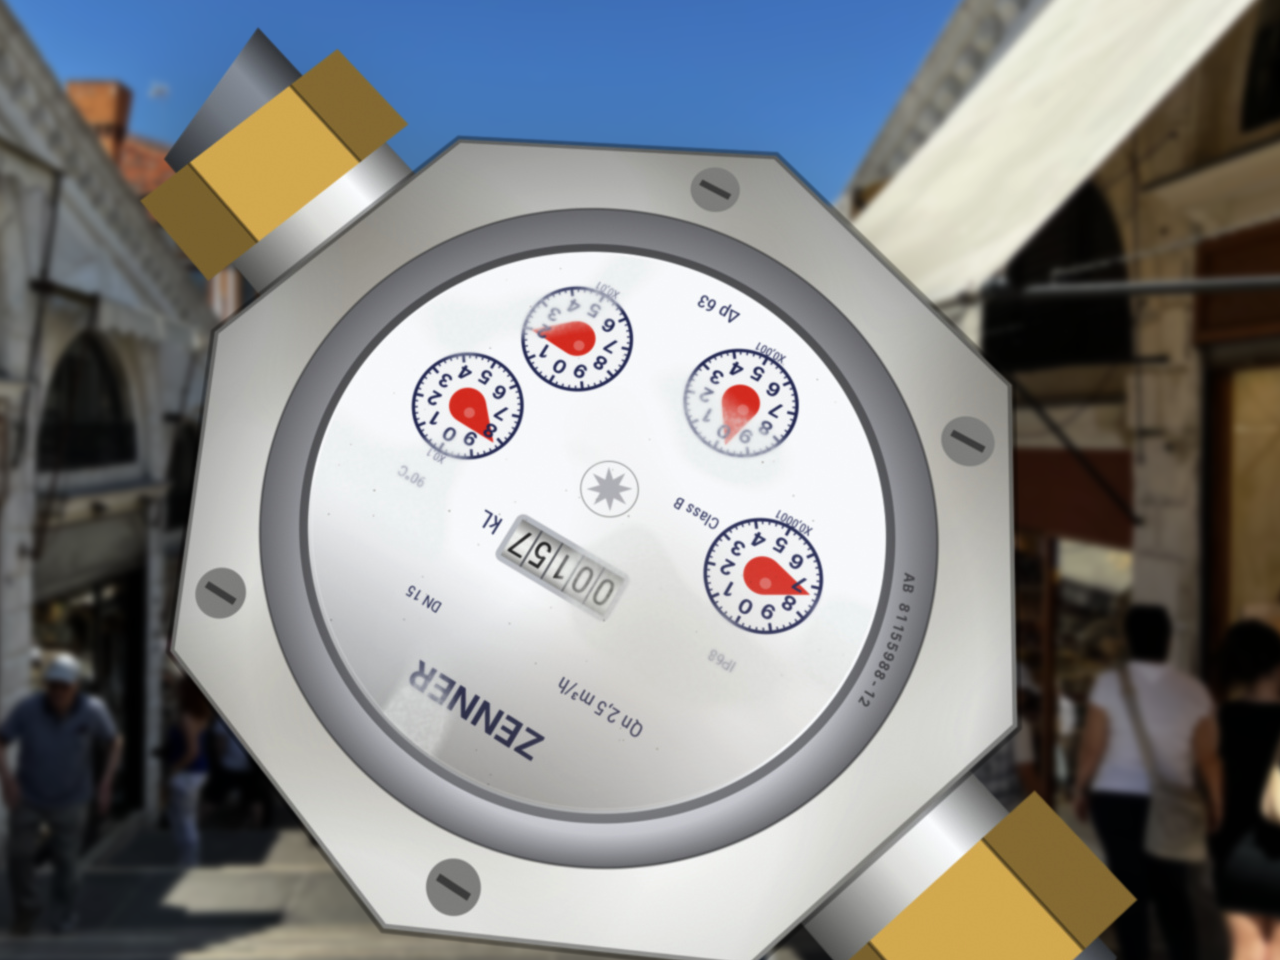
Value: 157.8197 kL
